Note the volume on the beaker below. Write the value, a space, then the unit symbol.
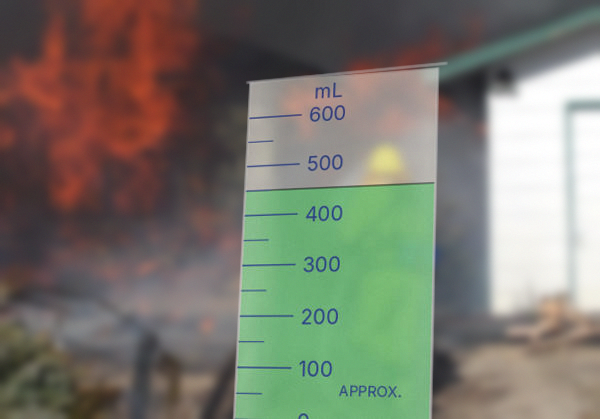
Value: 450 mL
